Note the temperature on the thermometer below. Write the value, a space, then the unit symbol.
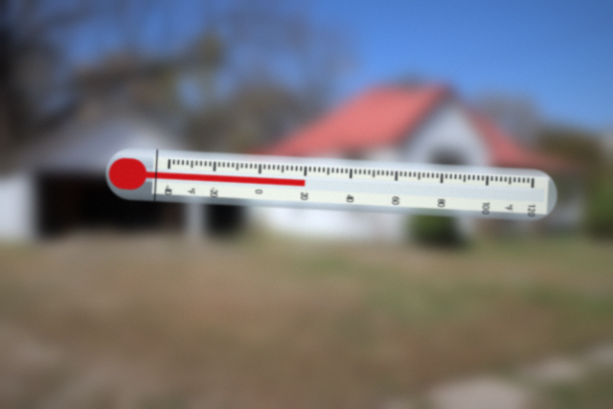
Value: 20 °F
